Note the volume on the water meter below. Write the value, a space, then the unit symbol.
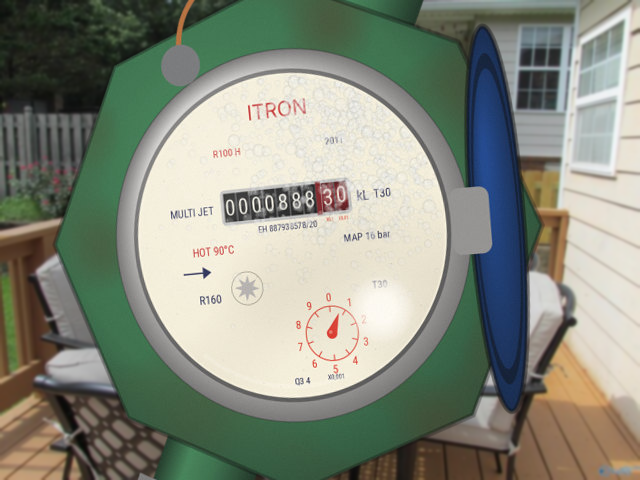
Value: 888.300 kL
